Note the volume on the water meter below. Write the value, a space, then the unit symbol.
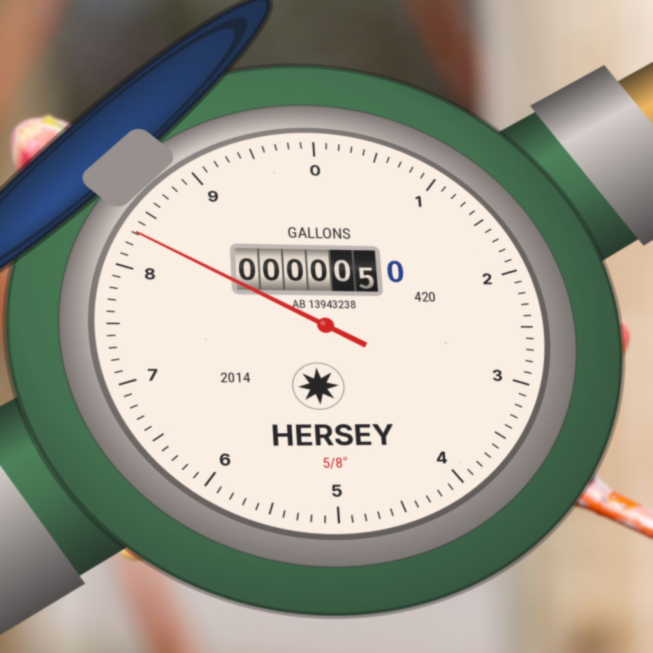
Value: 48.3 gal
